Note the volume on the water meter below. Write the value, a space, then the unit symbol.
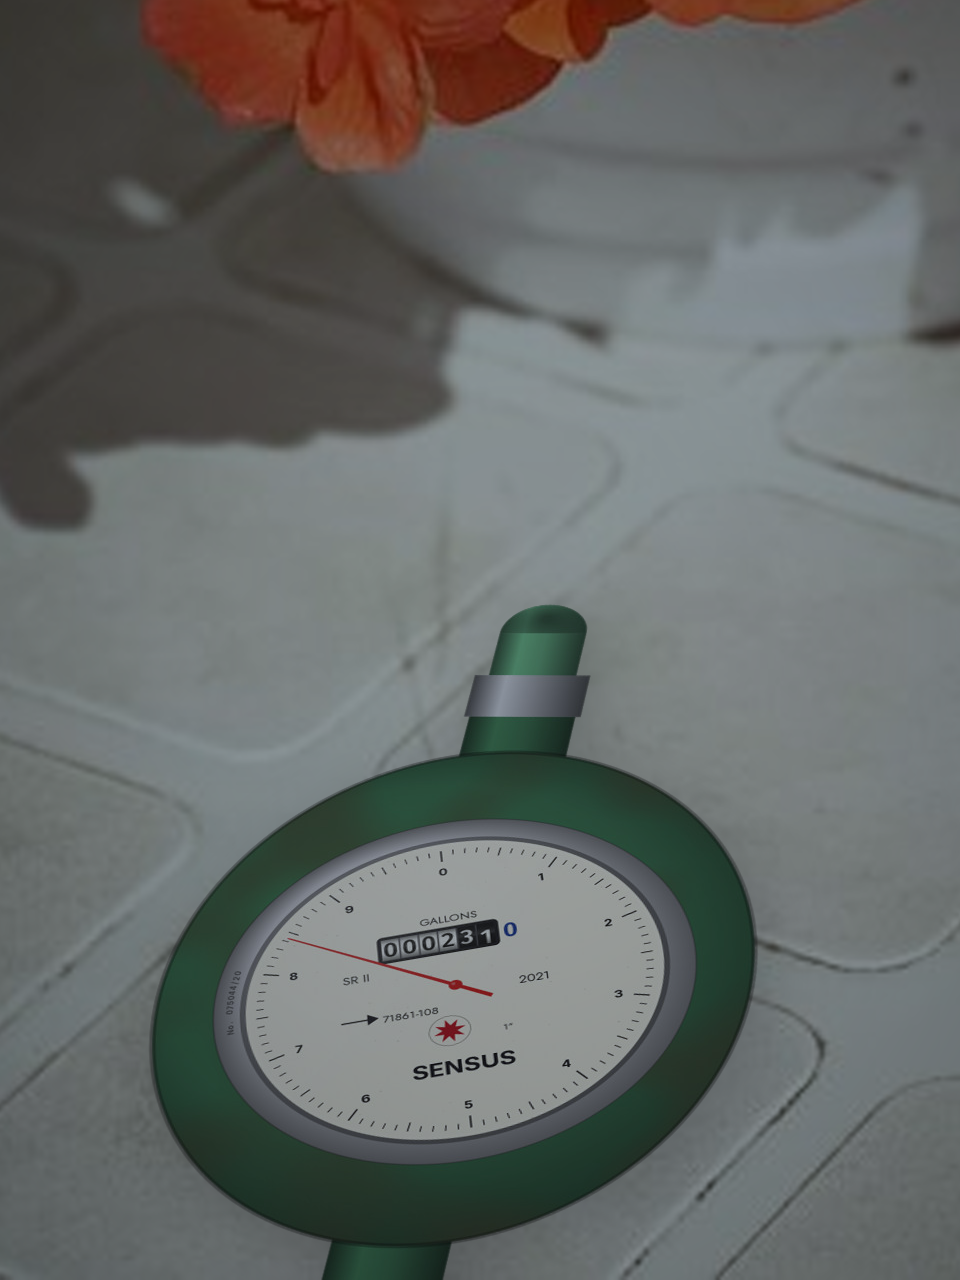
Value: 2308.4 gal
